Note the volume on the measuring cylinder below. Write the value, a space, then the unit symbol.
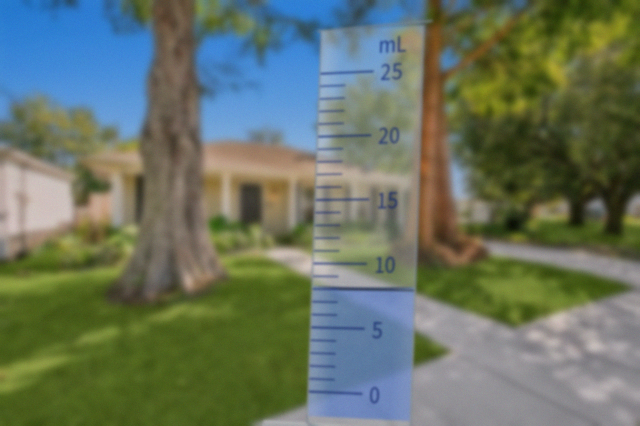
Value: 8 mL
